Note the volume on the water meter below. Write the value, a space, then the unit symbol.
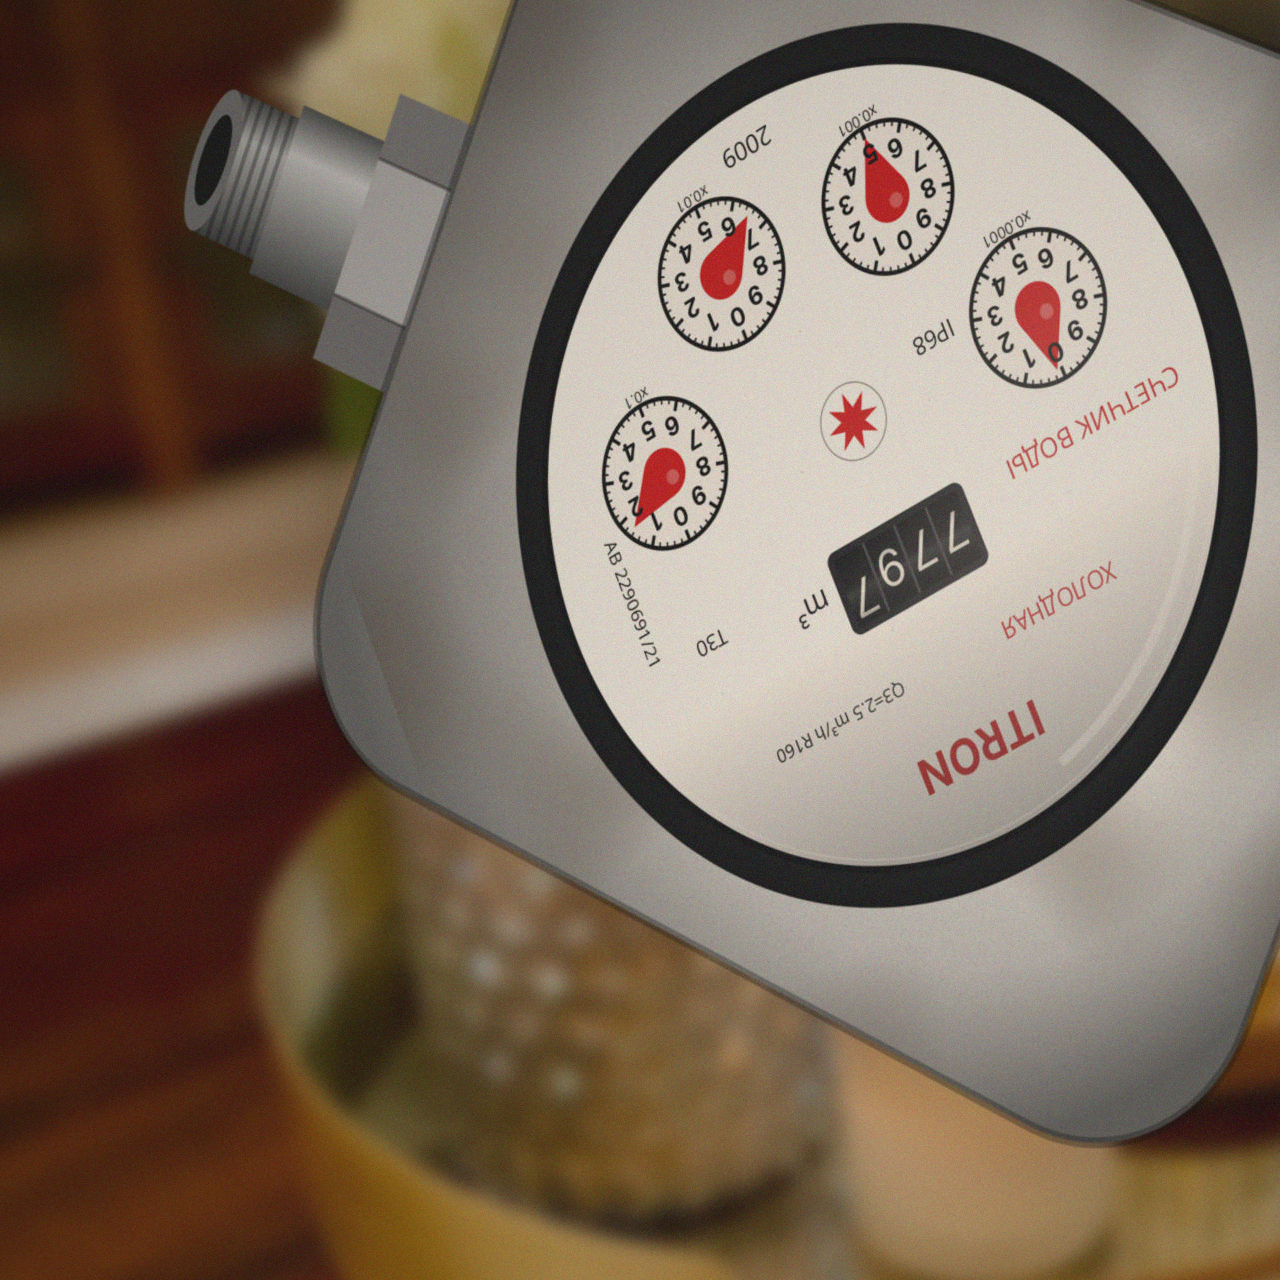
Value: 7797.1650 m³
